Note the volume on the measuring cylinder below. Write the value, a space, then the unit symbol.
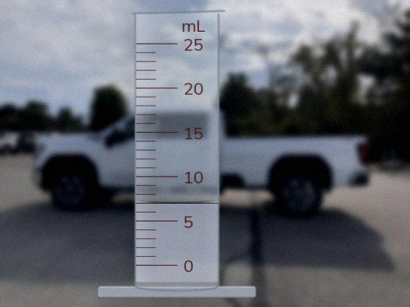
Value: 7 mL
